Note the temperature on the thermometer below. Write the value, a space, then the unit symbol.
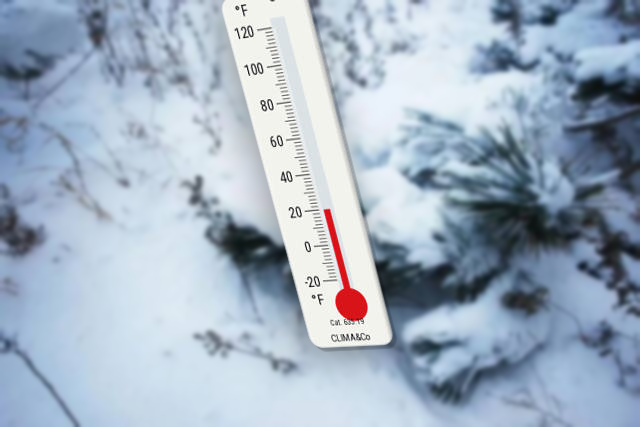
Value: 20 °F
